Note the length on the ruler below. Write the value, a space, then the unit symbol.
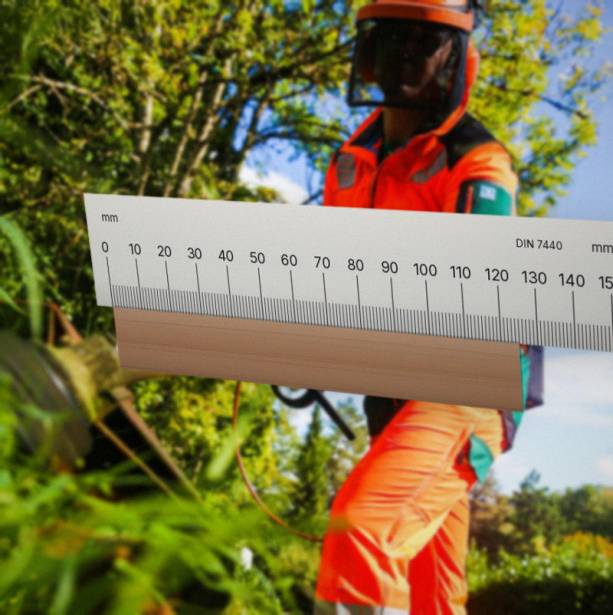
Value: 125 mm
